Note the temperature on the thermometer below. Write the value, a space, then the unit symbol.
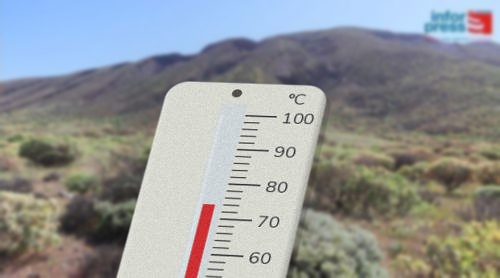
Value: 74 °C
